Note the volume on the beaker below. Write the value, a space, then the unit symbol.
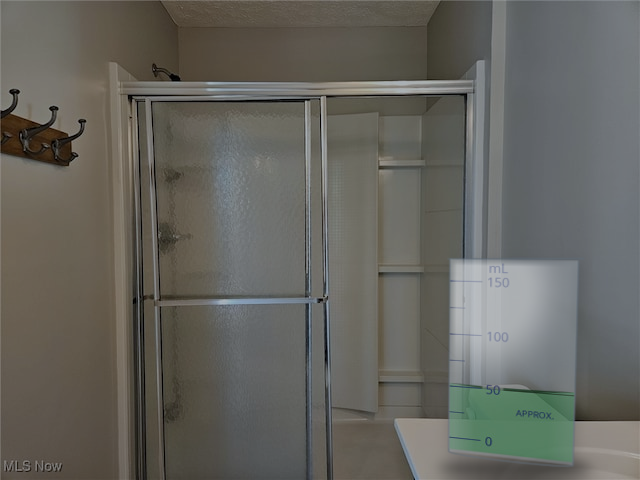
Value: 50 mL
